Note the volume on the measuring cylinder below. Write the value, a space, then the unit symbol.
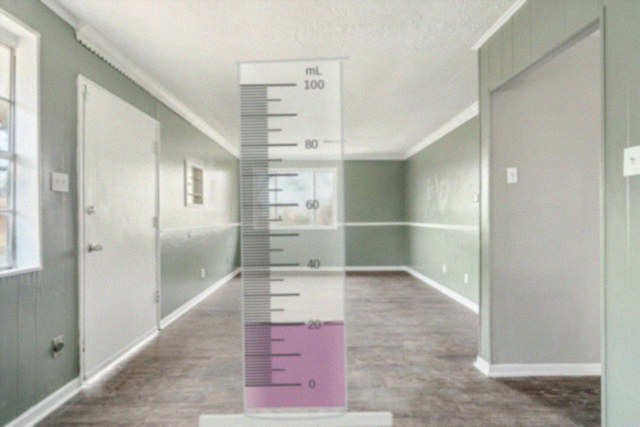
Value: 20 mL
